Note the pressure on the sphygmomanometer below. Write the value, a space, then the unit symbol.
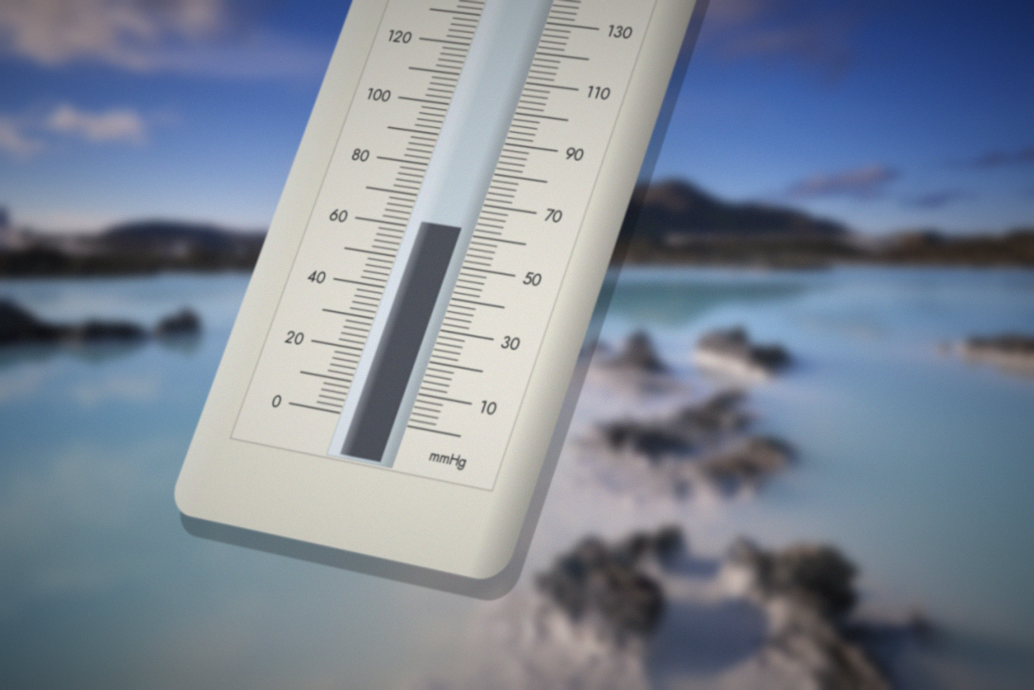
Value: 62 mmHg
